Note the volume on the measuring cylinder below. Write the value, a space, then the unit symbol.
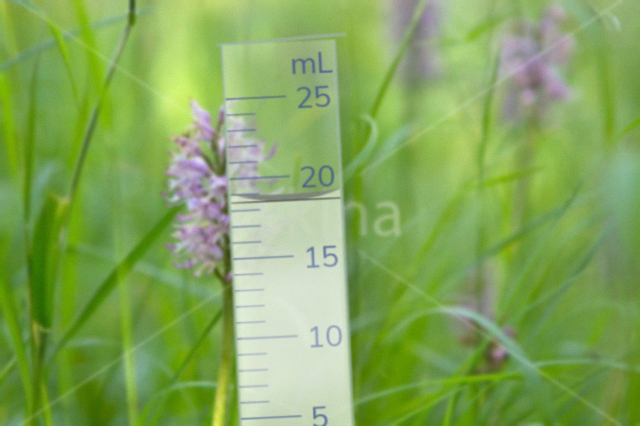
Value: 18.5 mL
